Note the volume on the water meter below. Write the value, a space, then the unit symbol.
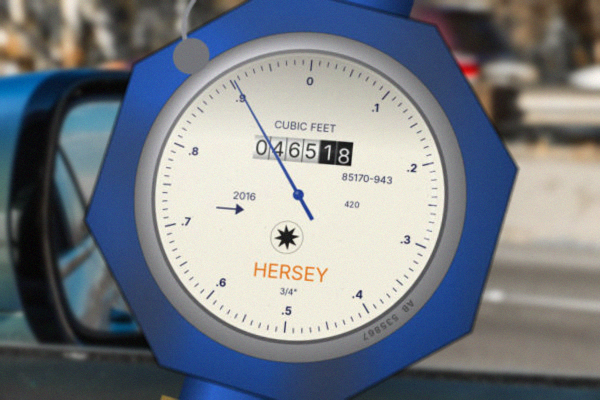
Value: 46517.90 ft³
